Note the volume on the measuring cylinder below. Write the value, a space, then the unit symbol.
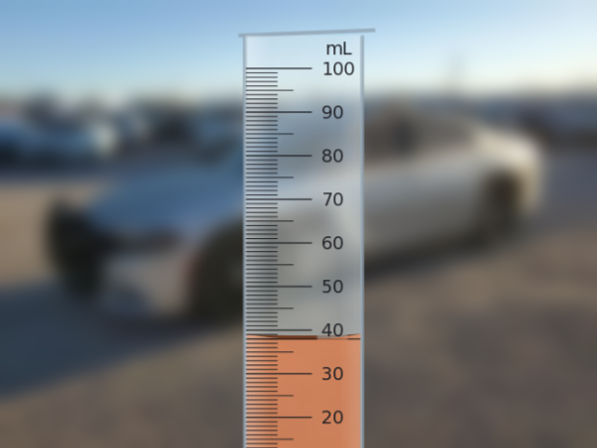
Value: 38 mL
